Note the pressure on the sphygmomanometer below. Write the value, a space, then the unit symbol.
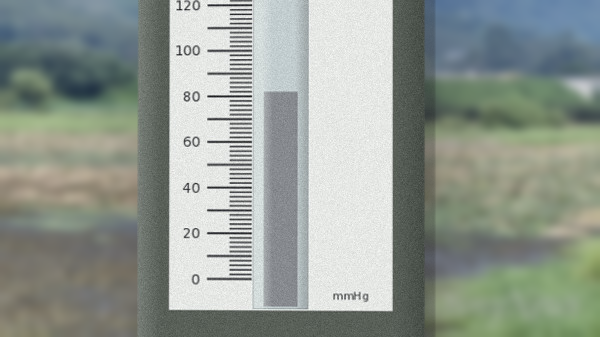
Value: 82 mmHg
